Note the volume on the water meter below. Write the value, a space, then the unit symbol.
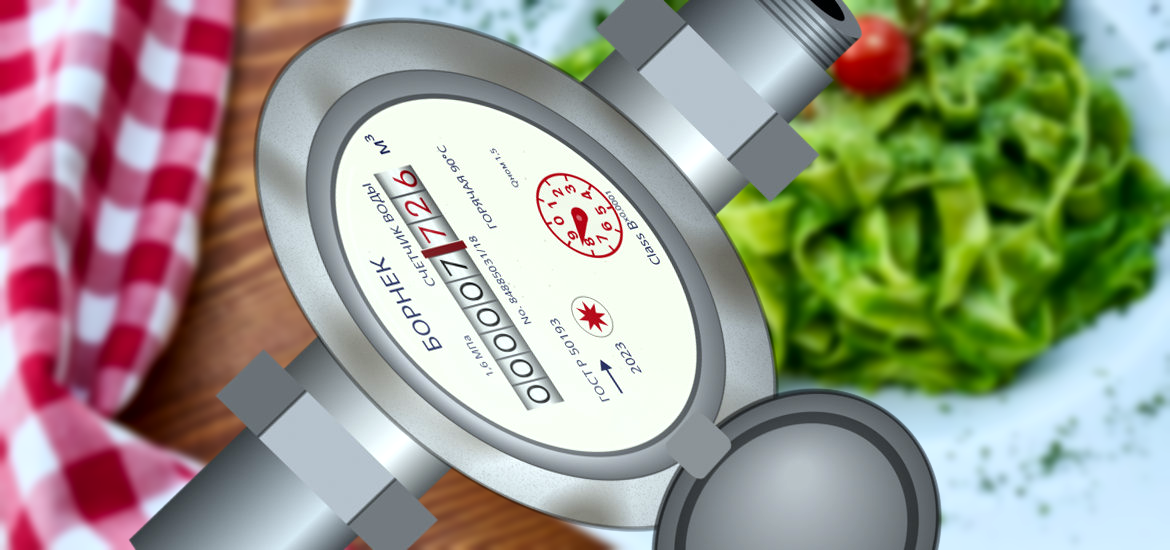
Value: 7.7258 m³
